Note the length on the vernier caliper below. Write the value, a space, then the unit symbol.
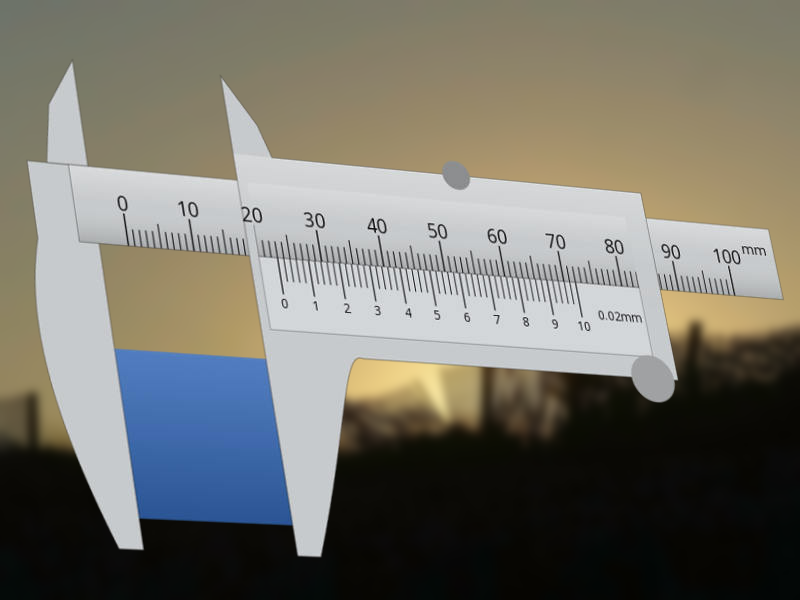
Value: 23.0 mm
